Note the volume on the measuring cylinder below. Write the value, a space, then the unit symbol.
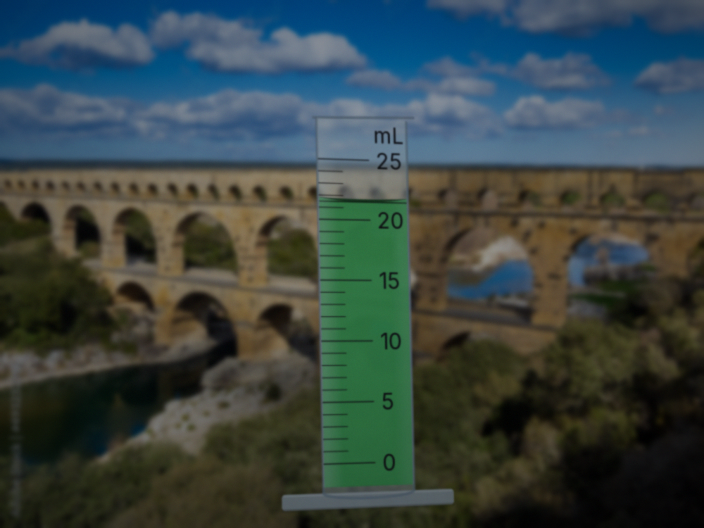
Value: 21.5 mL
